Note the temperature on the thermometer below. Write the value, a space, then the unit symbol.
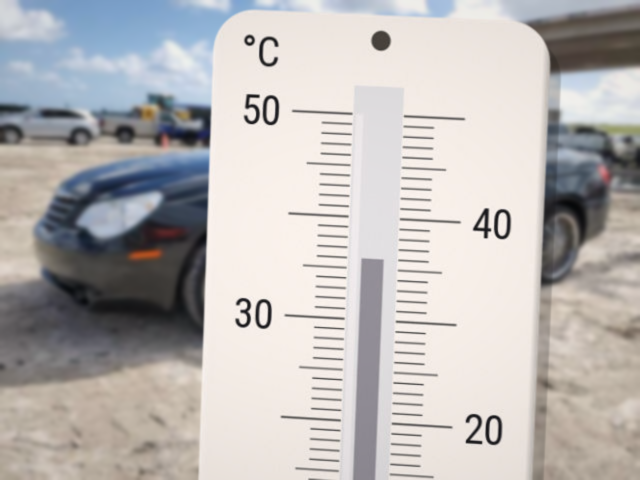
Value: 36 °C
